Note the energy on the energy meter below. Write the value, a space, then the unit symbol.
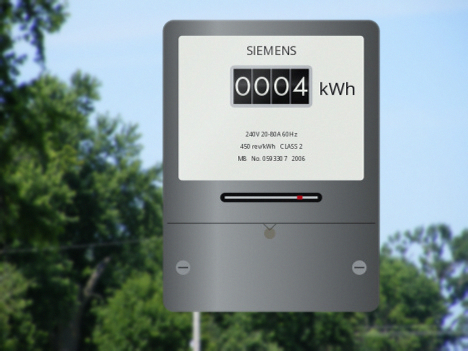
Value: 4 kWh
